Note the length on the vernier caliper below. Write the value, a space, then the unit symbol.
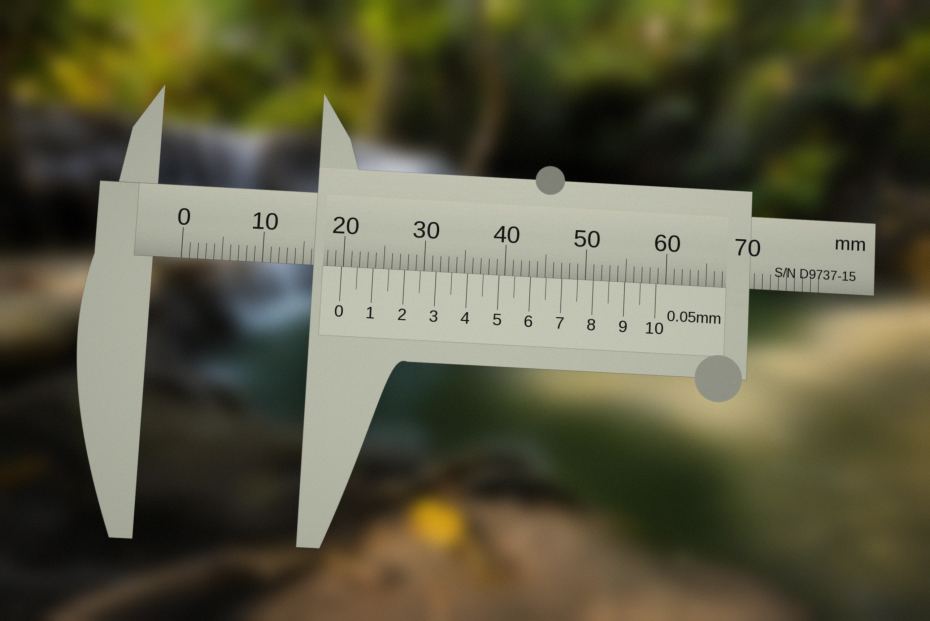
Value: 19.8 mm
